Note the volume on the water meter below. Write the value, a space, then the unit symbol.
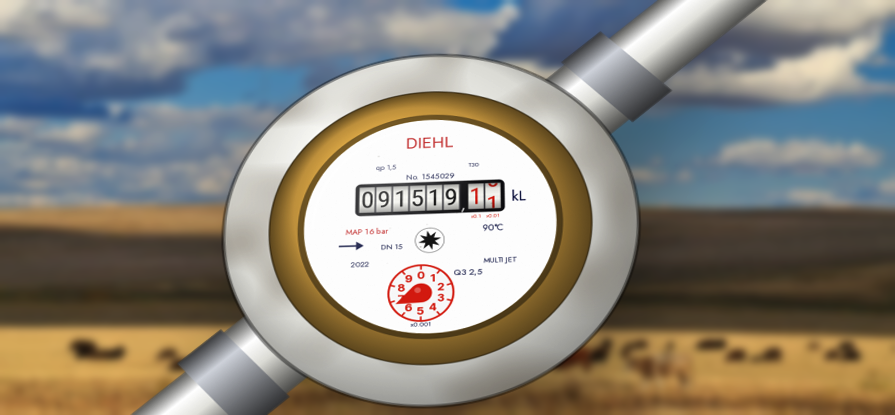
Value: 91519.106 kL
